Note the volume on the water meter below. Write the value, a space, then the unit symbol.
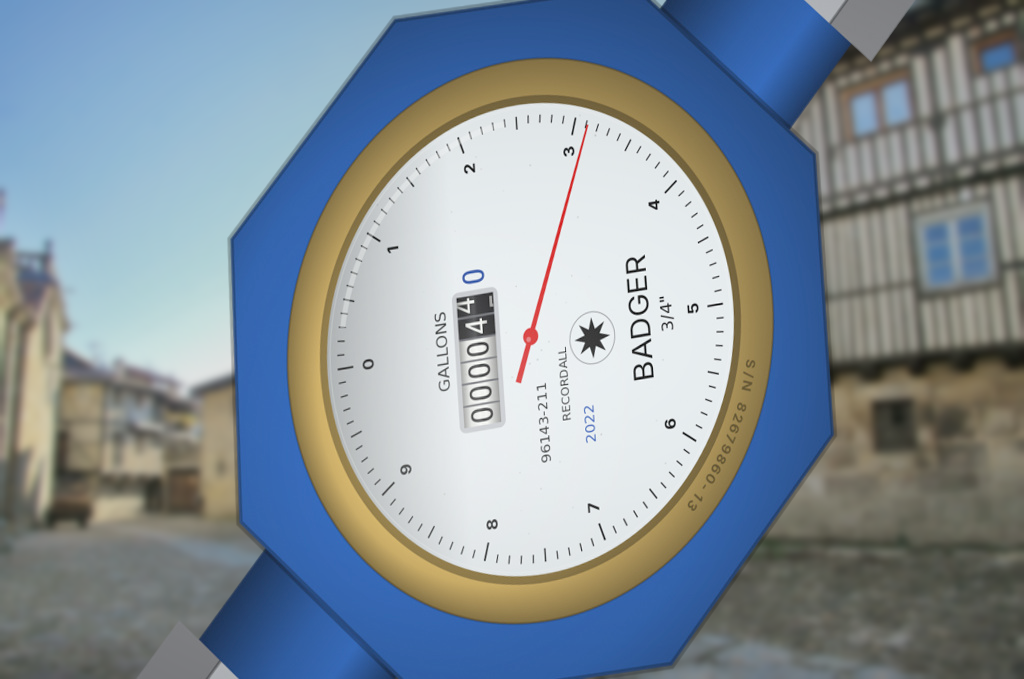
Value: 443.1 gal
